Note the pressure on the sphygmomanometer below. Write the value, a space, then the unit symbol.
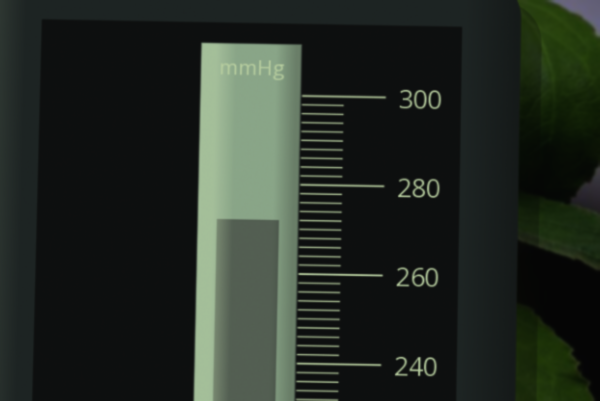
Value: 272 mmHg
